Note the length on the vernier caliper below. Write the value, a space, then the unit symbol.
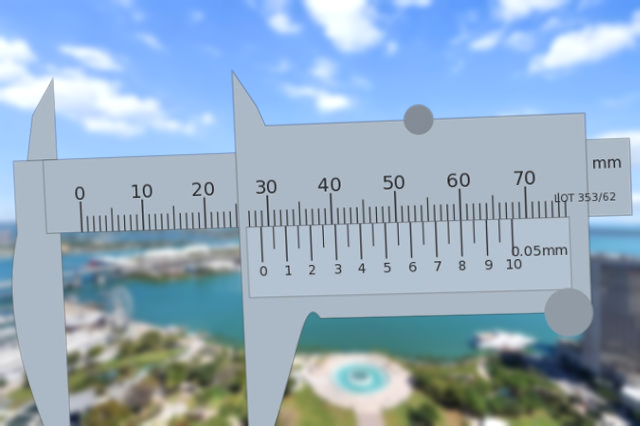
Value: 28.8 mm
